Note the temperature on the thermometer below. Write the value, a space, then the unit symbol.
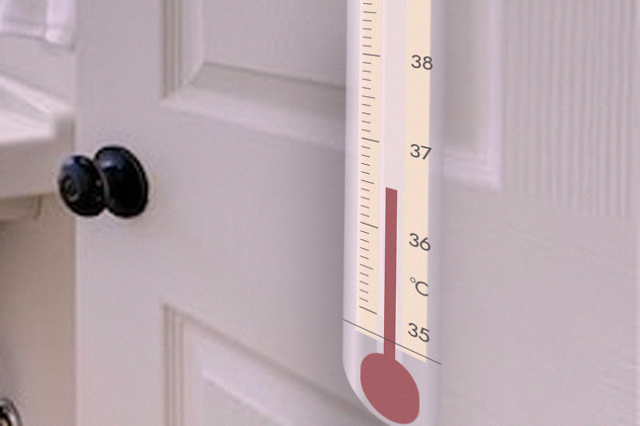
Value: 36.5 °C
